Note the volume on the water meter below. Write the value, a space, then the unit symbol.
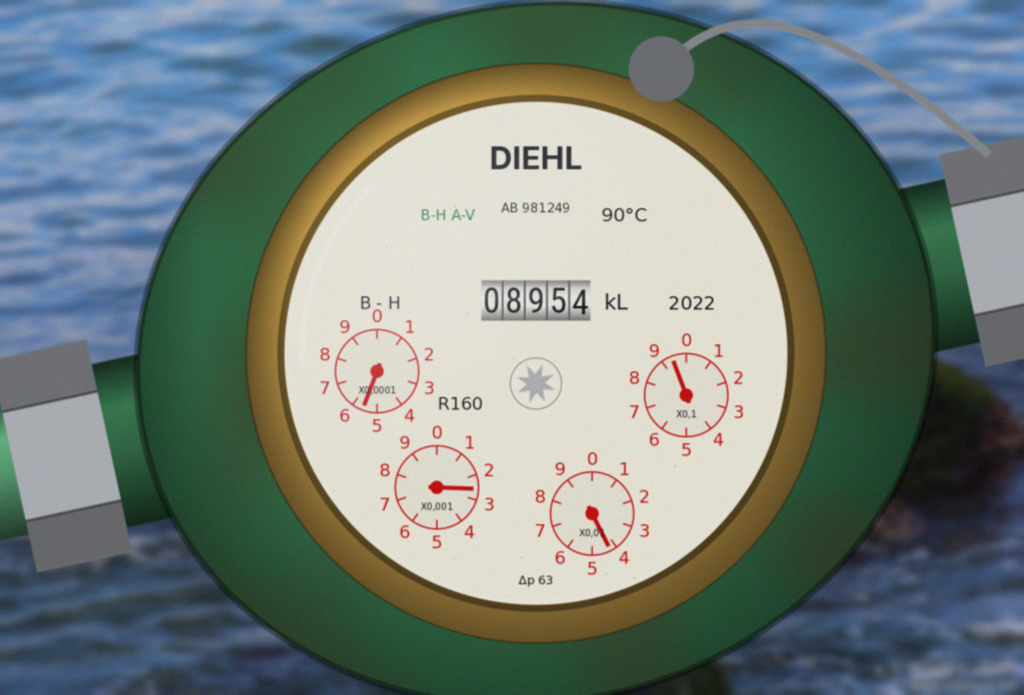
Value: 8953.9425 kL
